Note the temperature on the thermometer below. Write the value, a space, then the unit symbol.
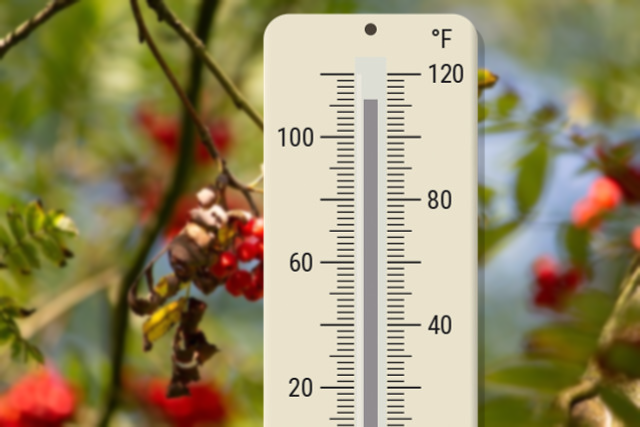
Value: 112 °F
